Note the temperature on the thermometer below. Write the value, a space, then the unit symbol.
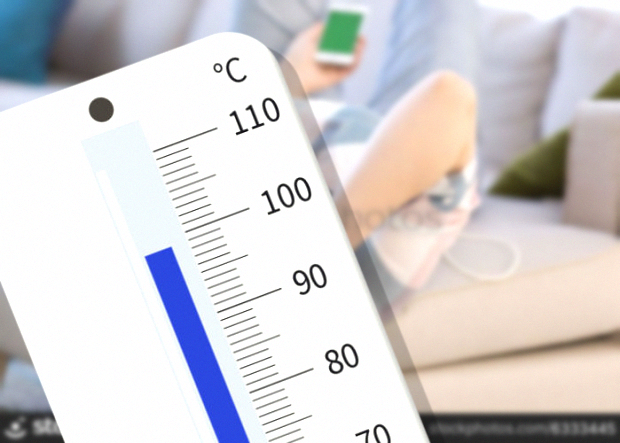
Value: 99 °C
